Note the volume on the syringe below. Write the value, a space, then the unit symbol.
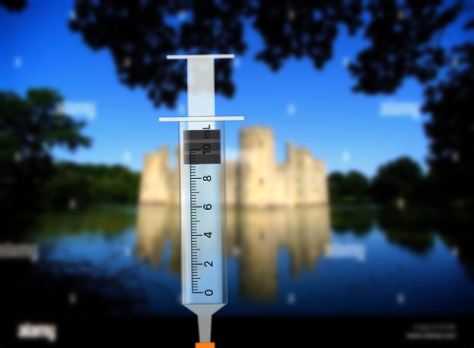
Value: 9 mL
